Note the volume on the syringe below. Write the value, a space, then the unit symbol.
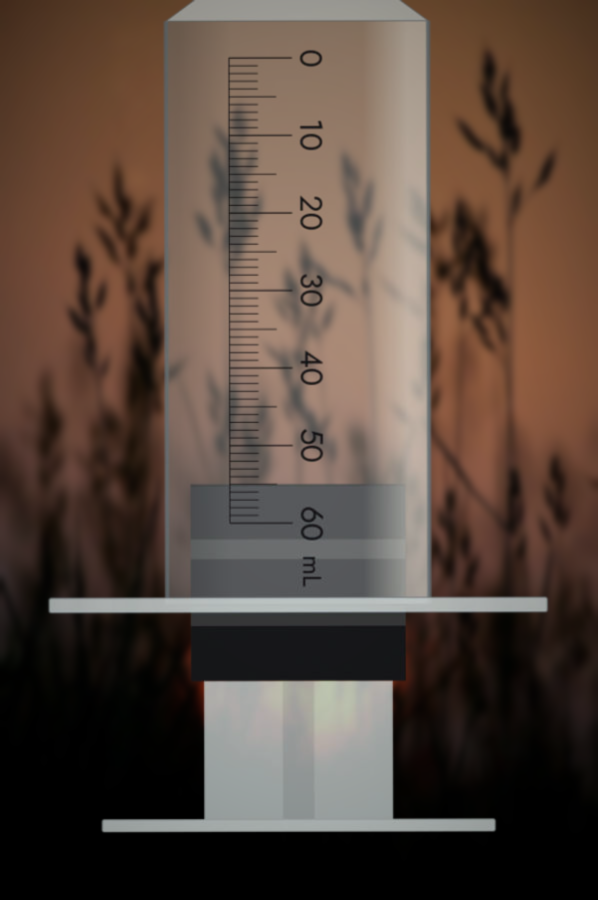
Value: 55 mL
